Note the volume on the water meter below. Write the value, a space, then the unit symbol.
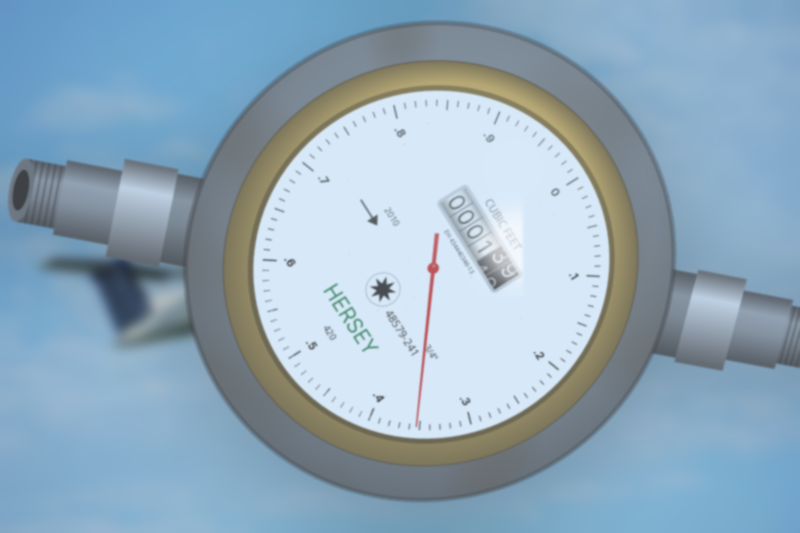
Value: 139.35 ft³
